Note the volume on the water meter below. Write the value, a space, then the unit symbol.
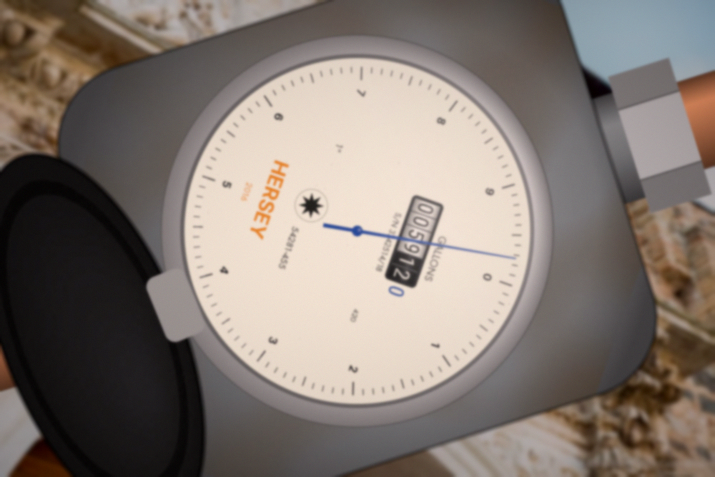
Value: 59119.7 gal
